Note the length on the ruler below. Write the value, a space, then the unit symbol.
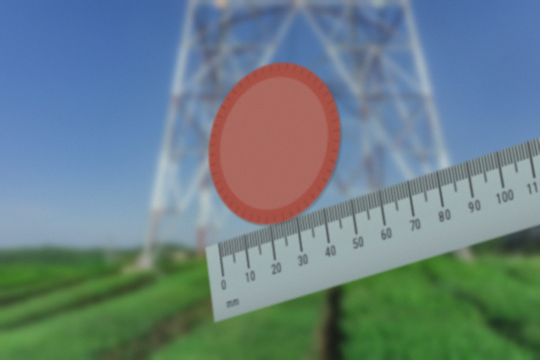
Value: 50 mm
